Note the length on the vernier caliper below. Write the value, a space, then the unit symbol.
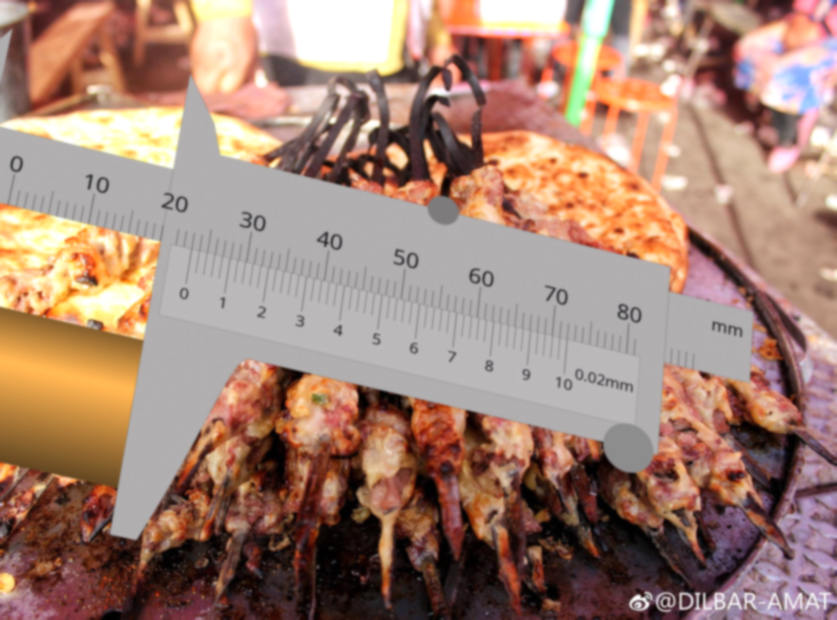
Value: 23.0 mm
